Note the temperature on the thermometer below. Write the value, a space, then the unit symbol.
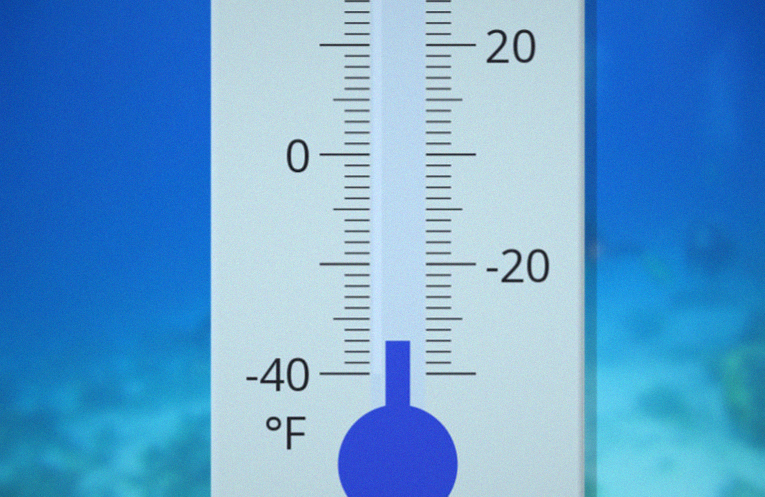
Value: -34 °F
